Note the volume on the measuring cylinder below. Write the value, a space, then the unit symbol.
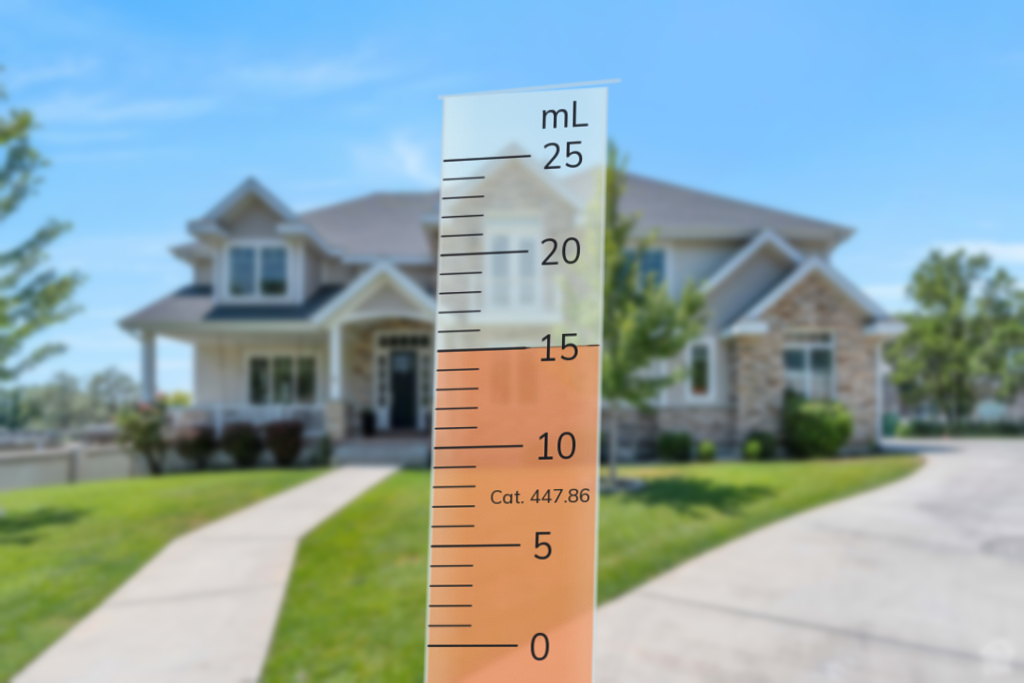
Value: 15 mL
